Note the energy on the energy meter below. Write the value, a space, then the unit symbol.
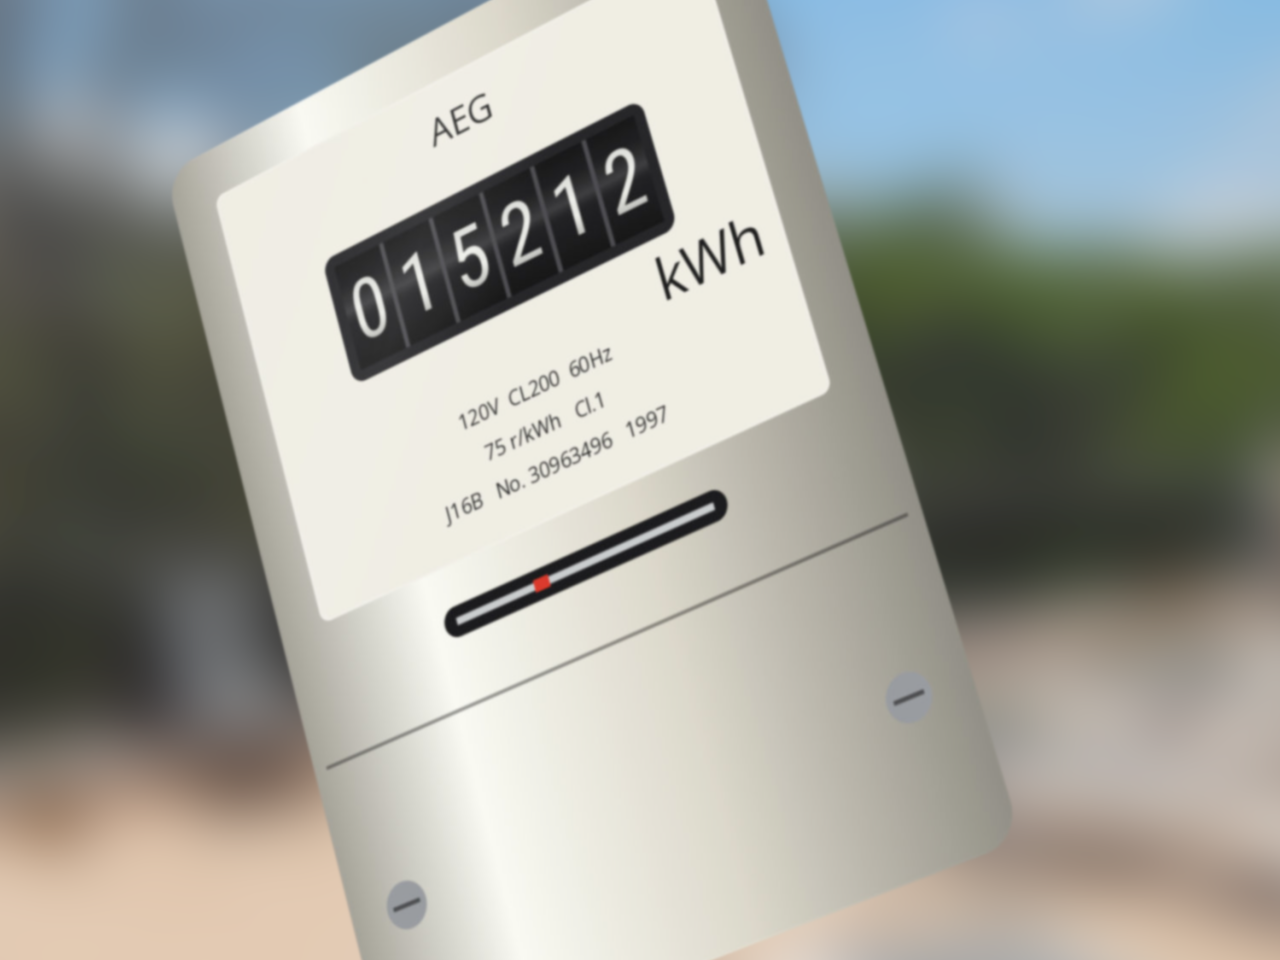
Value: 15212 kWh
